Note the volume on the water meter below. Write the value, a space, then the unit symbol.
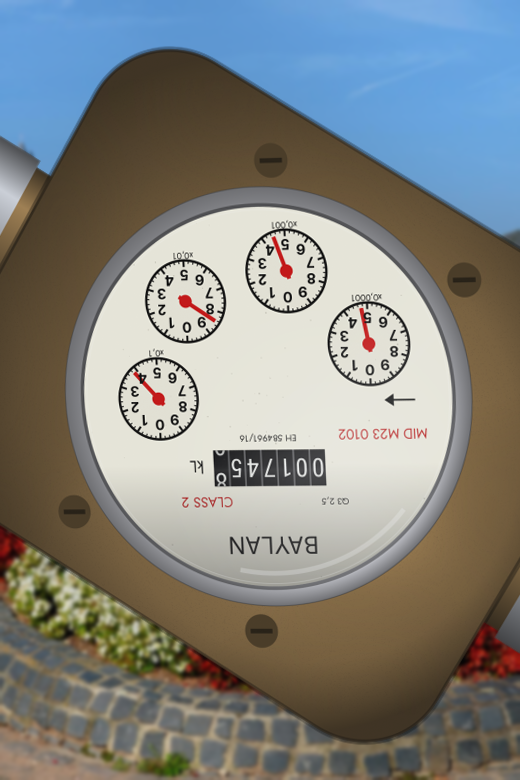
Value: 17458.3844 kL
